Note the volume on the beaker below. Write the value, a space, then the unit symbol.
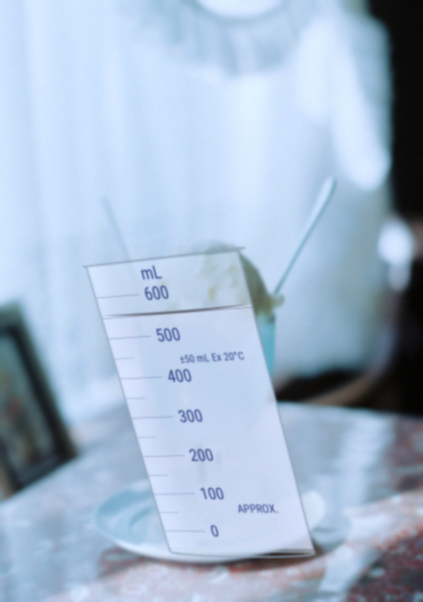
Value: 550 mL
